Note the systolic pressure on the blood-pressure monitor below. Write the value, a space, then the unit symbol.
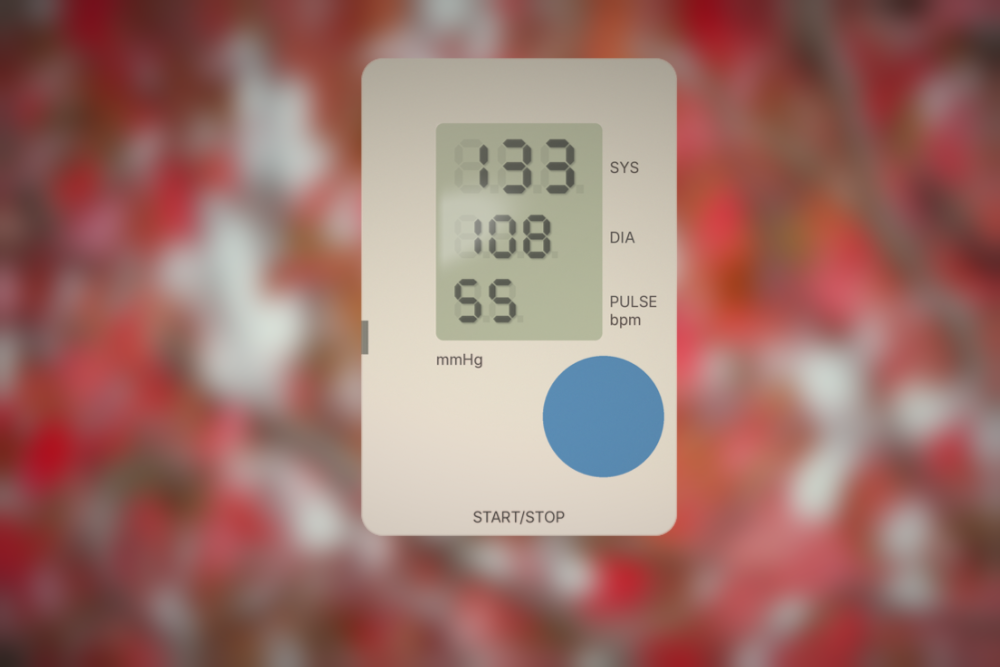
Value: 133 mmHg
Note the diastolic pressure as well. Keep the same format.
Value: 108 mmHg
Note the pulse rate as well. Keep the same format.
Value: 55 bpm
